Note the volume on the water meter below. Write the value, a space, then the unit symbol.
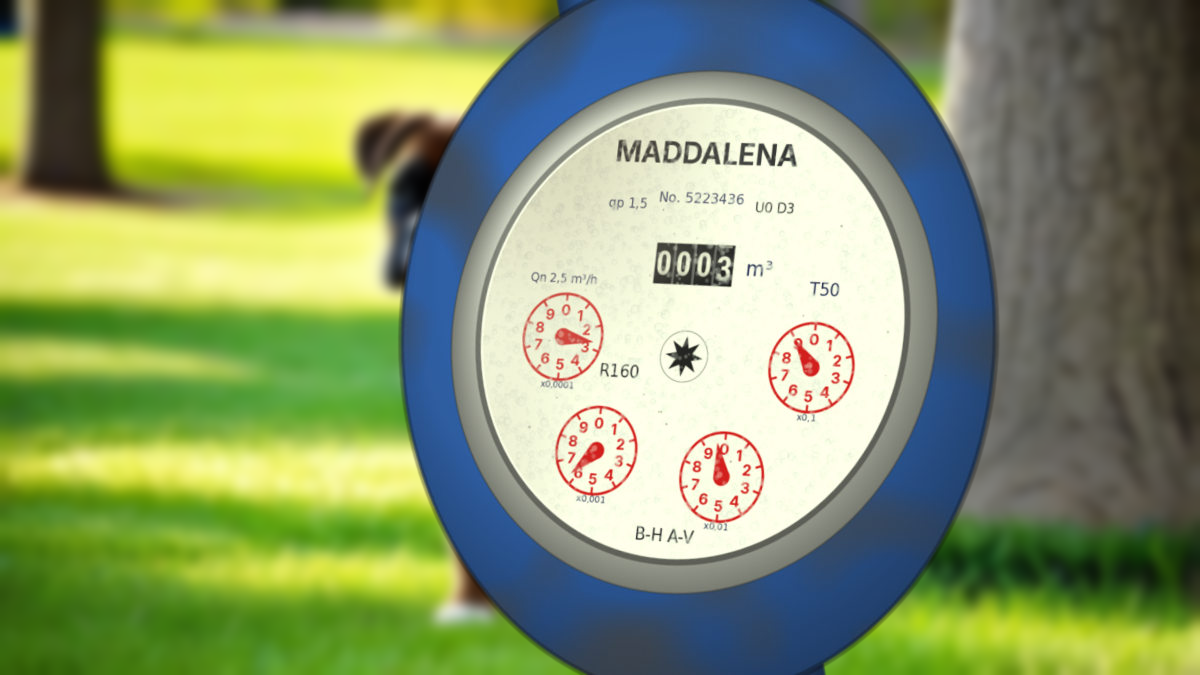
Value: 2.8962 m³
